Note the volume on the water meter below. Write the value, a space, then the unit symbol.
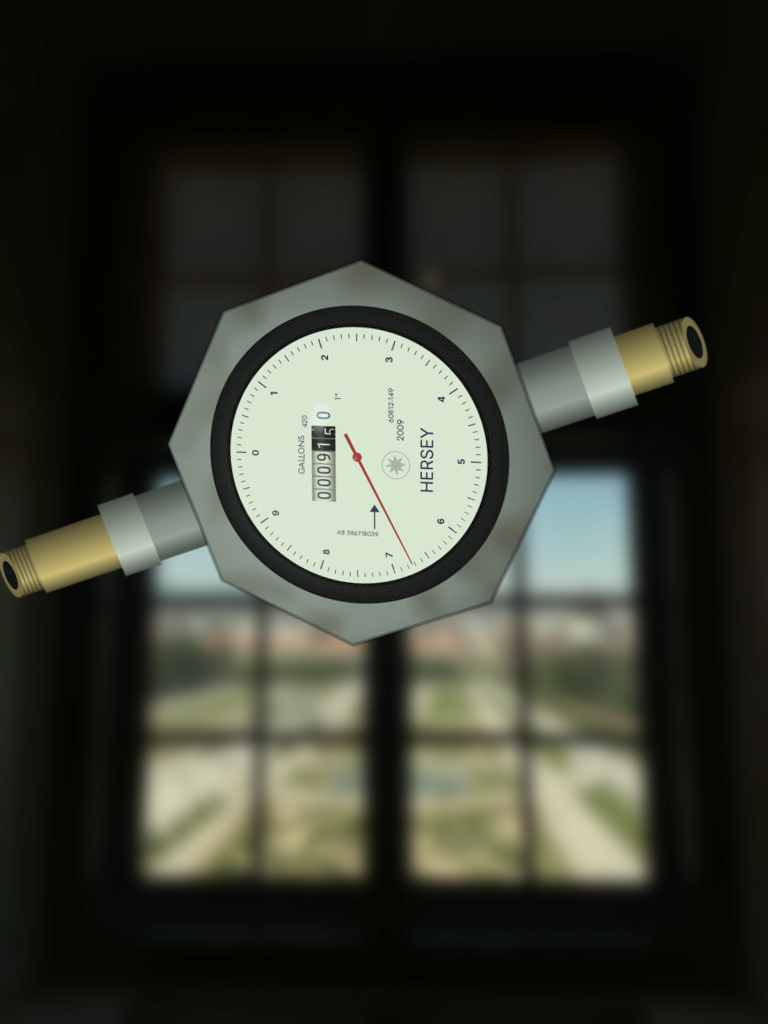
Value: 9146.7 gal
